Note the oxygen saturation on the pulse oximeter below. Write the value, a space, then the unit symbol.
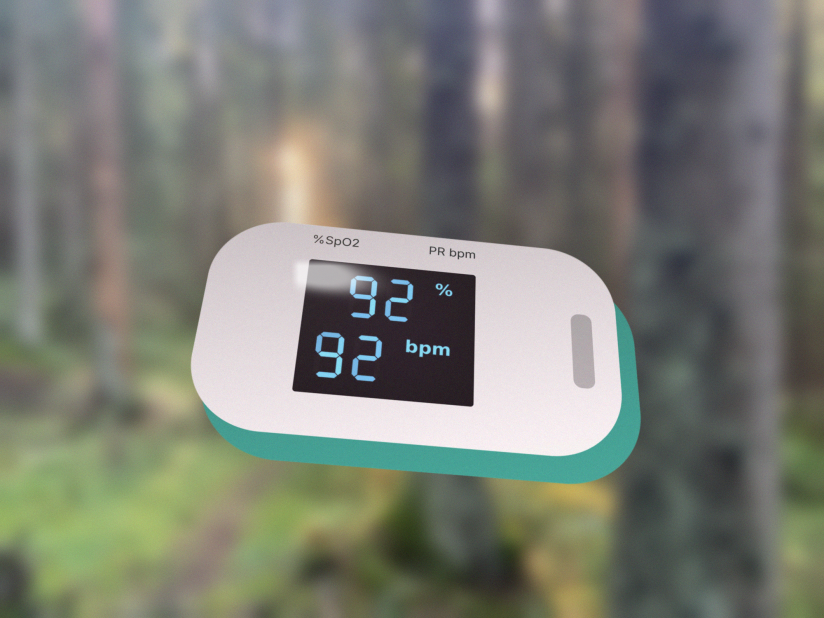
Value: 92 %
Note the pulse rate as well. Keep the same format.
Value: 92 bpm
